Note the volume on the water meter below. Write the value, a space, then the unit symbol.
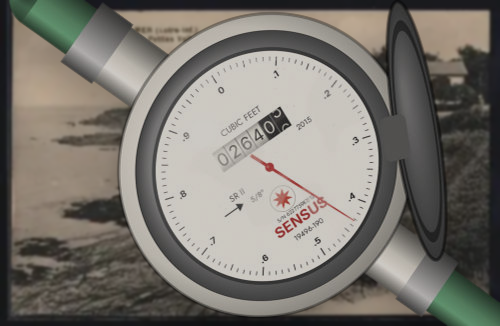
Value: 26405.43 ft³
